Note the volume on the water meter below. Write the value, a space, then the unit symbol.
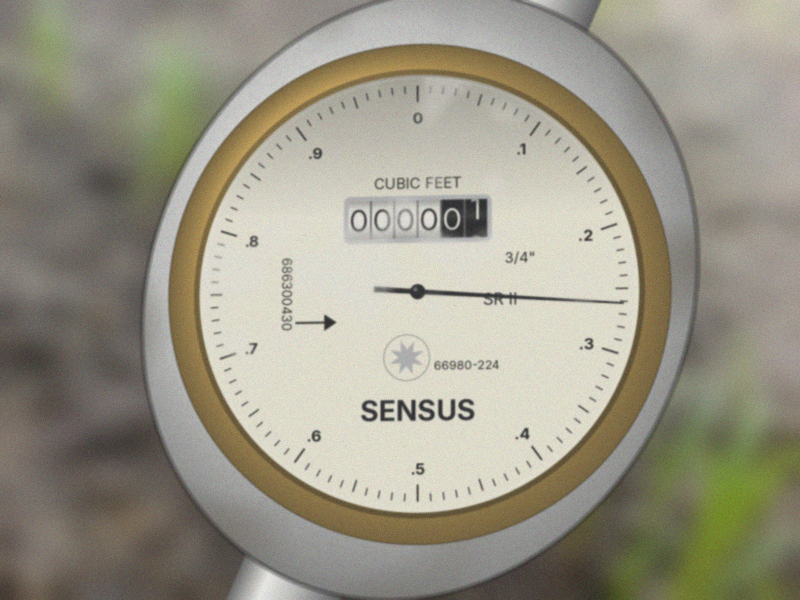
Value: 1.26 ft³
